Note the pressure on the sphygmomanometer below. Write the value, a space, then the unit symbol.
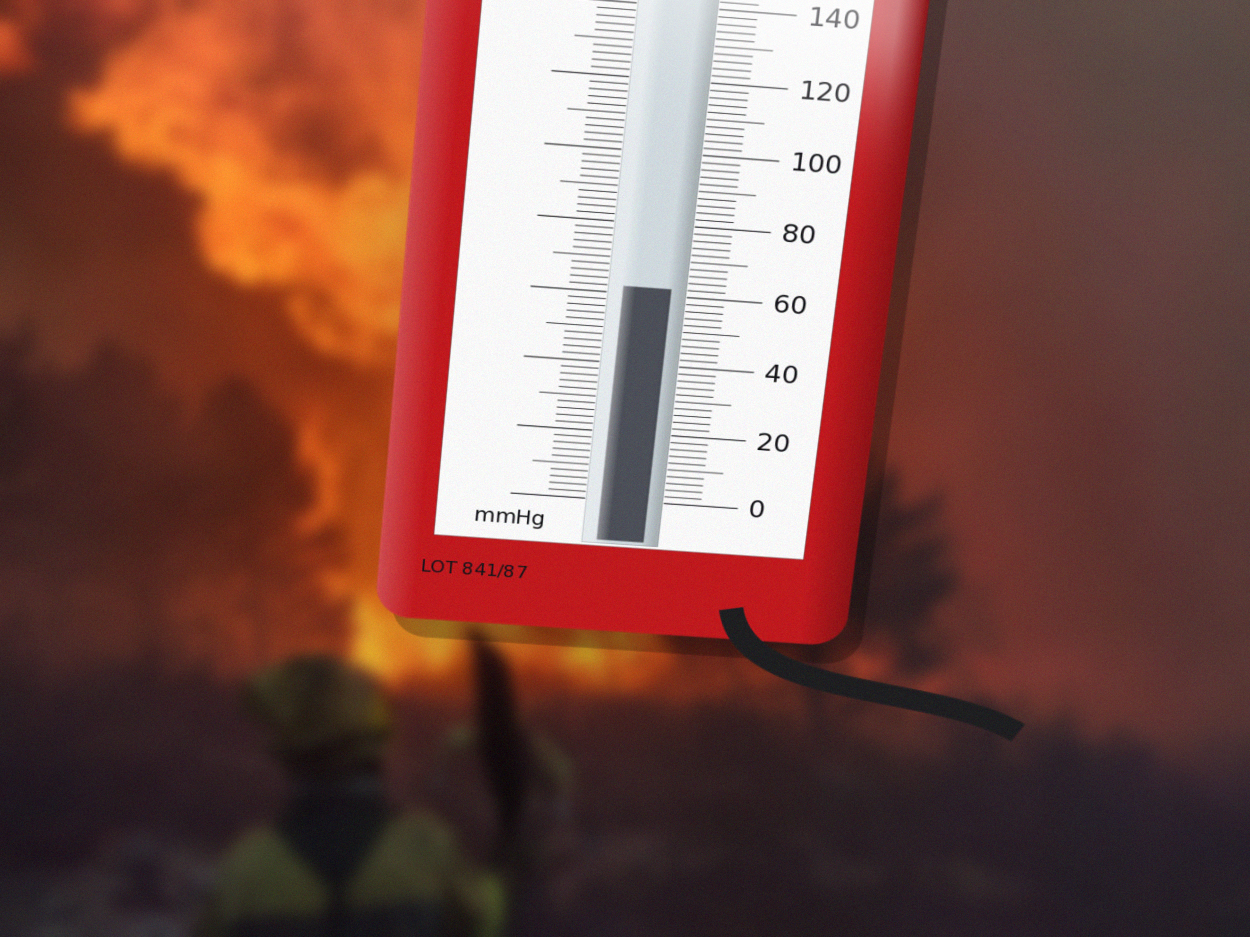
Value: 62 mmHg
